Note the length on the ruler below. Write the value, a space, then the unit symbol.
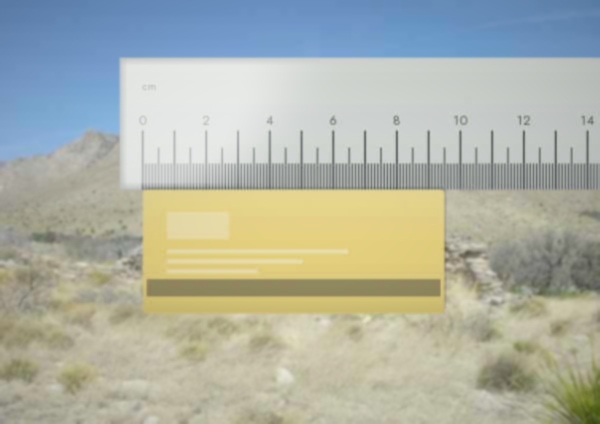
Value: 9.5 cm
